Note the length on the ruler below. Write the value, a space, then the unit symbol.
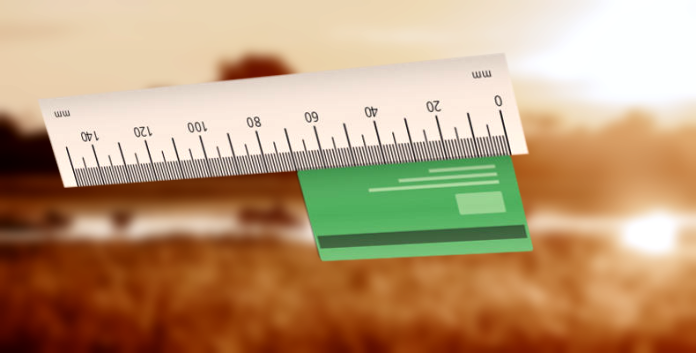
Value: 70 mm
